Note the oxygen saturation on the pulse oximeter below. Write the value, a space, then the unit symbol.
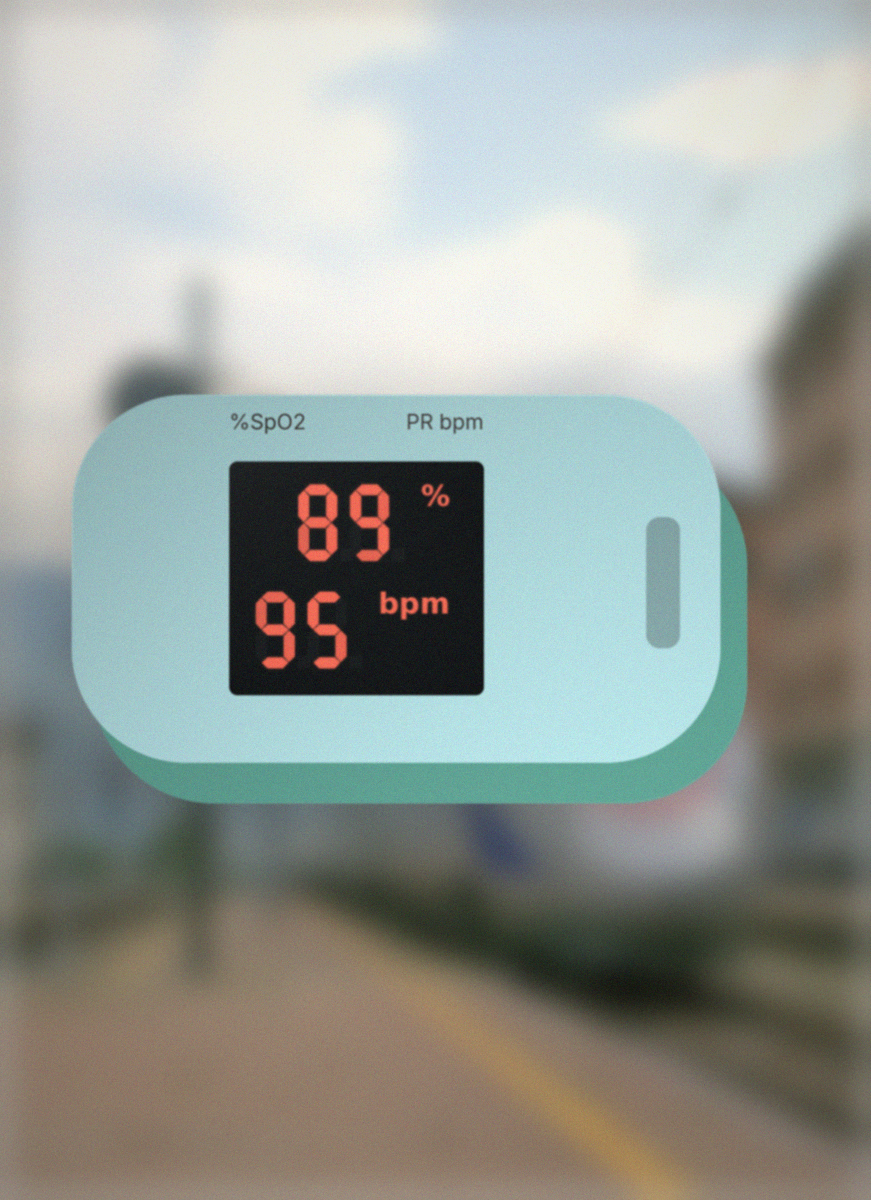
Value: 89 %
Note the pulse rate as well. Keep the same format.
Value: 95 bpm
